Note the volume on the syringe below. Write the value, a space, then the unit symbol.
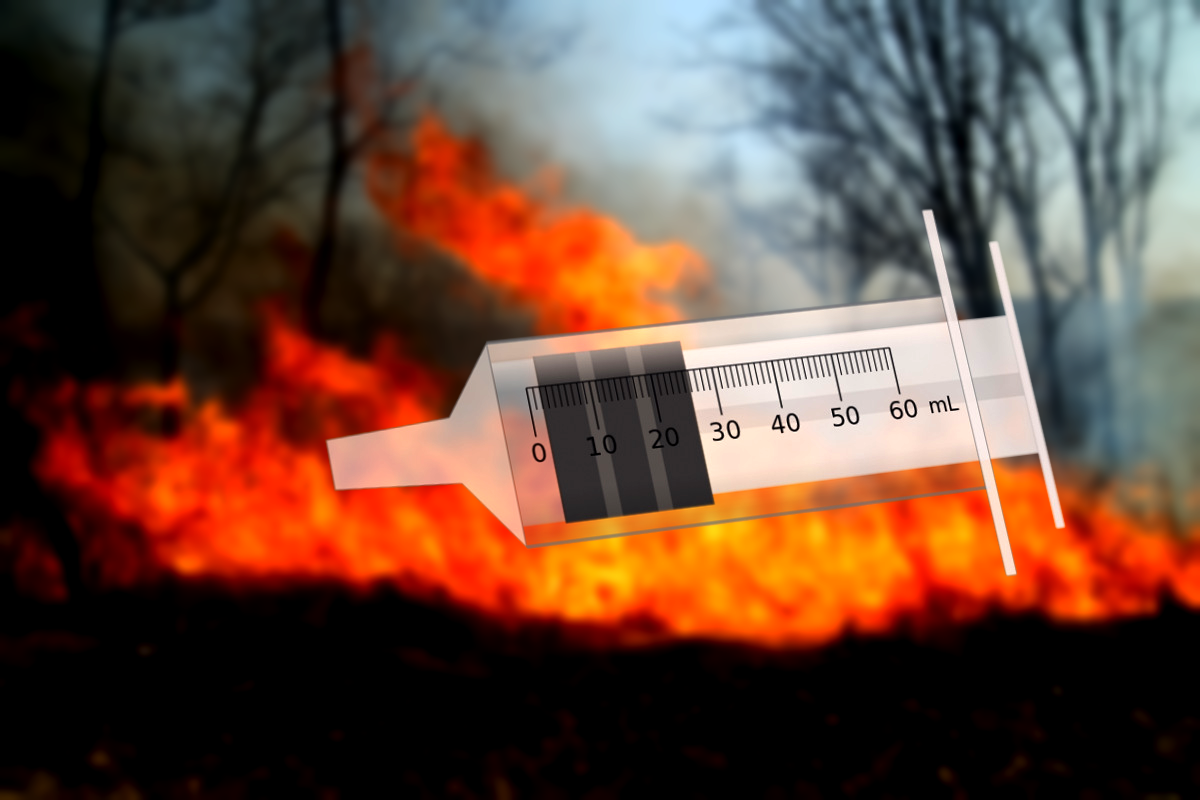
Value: 2 mL
